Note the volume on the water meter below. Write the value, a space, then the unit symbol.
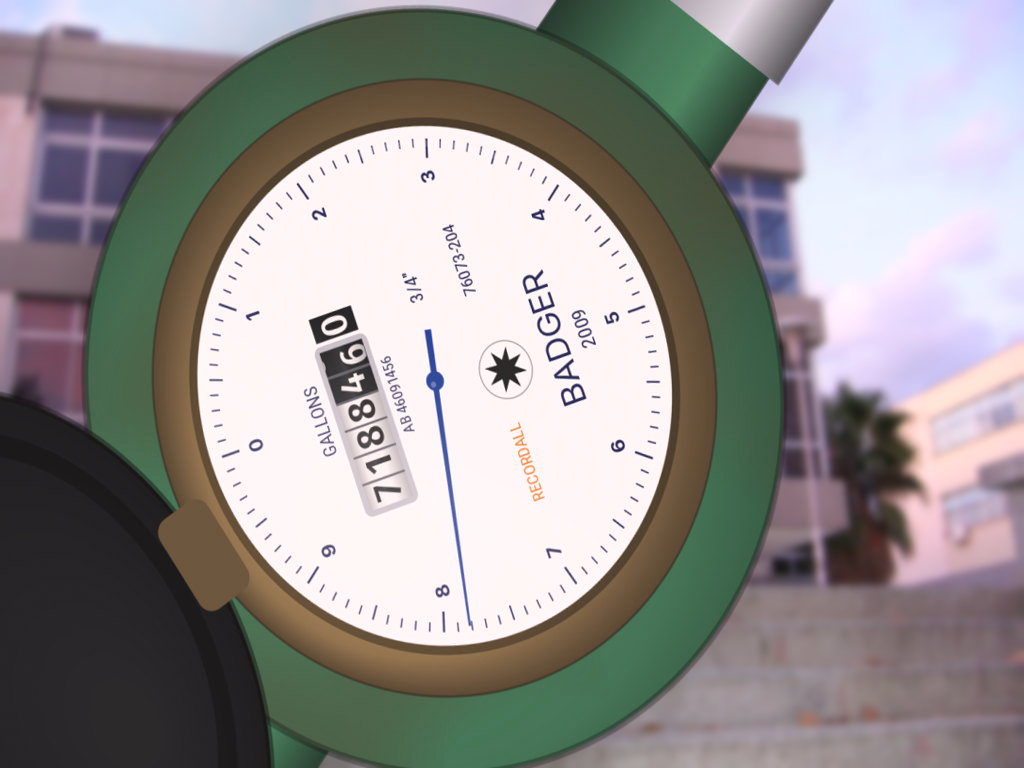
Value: 7188457.8 gal
